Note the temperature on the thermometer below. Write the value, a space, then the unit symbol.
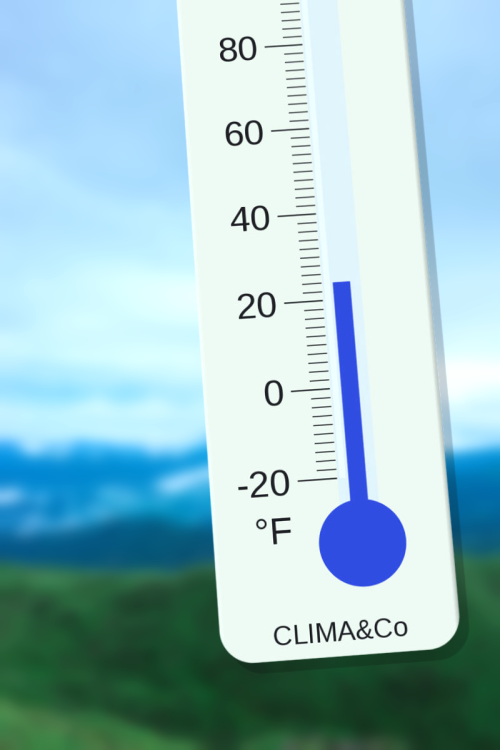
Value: 24 °F
